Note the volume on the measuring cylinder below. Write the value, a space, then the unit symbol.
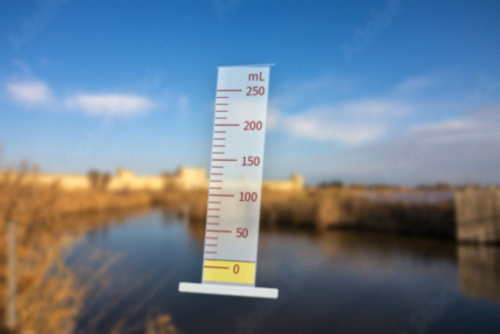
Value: 10 mL
